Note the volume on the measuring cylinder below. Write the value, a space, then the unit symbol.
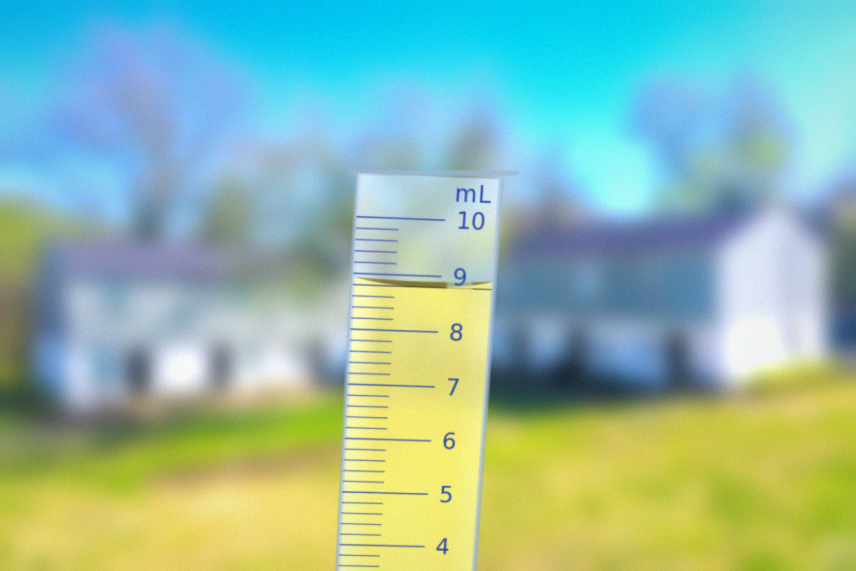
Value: 8.8 mL
